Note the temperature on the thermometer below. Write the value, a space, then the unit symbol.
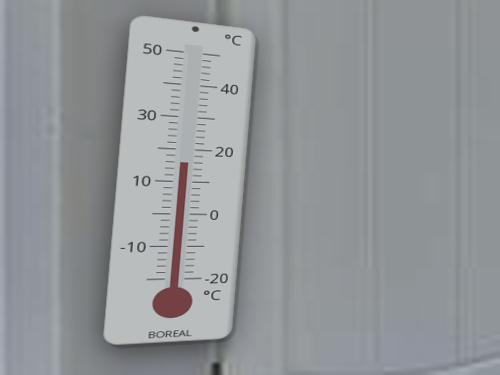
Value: 16 °C
